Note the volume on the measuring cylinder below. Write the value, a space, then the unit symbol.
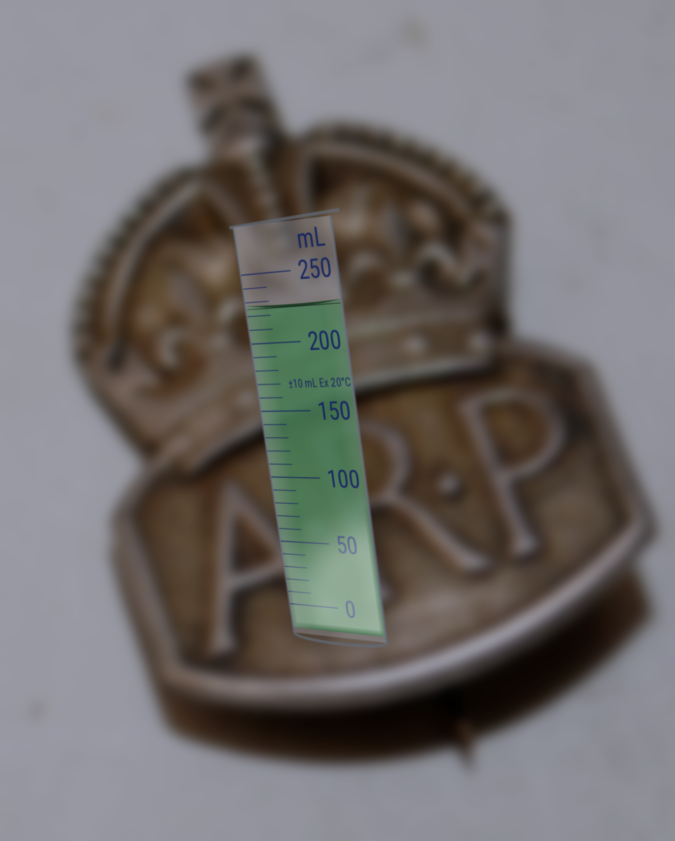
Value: 225 mL
